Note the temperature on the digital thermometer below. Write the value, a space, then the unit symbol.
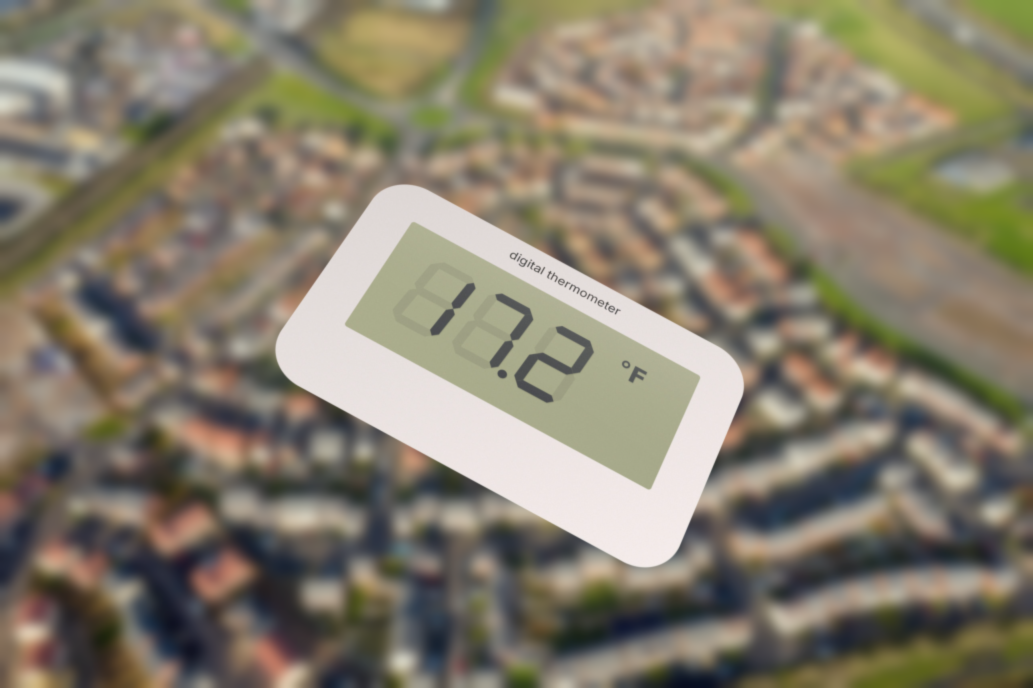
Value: 17.2 °F
